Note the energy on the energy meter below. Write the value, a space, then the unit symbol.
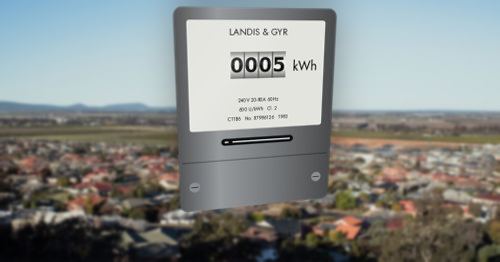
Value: 5 kWh
